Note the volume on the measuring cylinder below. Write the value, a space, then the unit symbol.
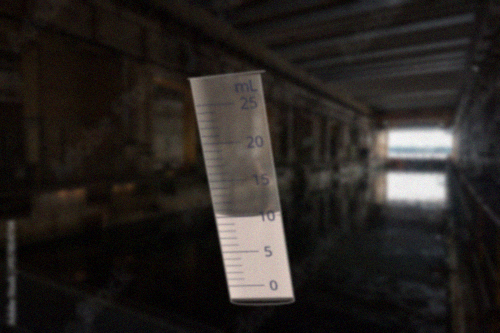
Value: 10 mL
